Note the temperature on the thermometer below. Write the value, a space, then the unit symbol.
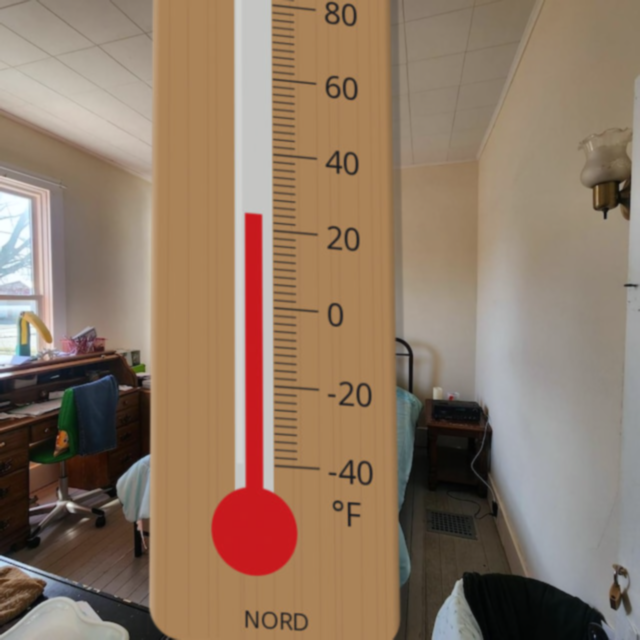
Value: 24 °F
